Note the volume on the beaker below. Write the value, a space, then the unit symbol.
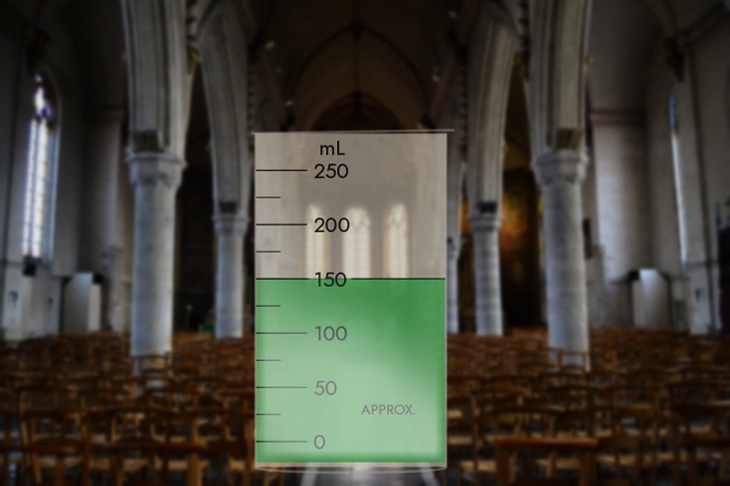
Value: 150 mL
